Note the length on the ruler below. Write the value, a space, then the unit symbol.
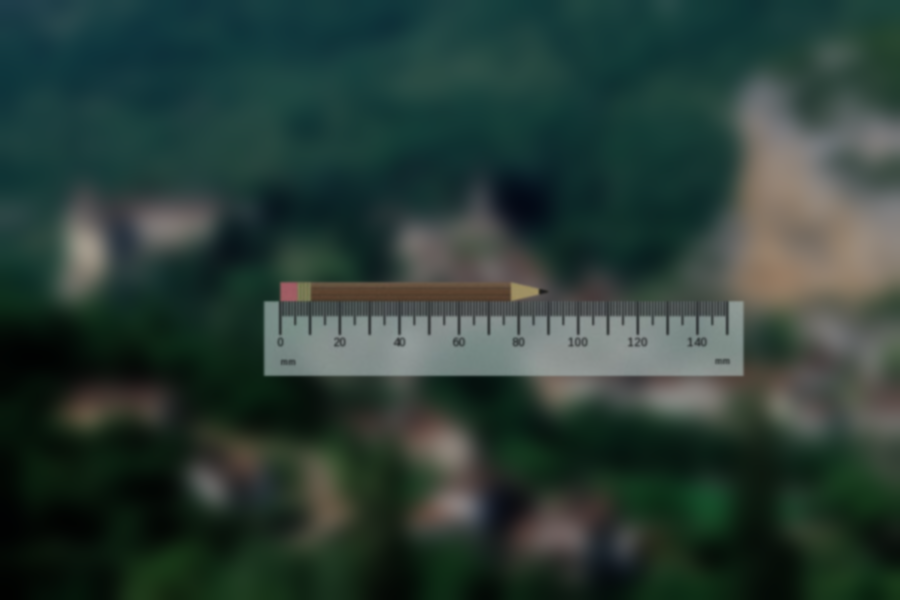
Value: 90 mm
